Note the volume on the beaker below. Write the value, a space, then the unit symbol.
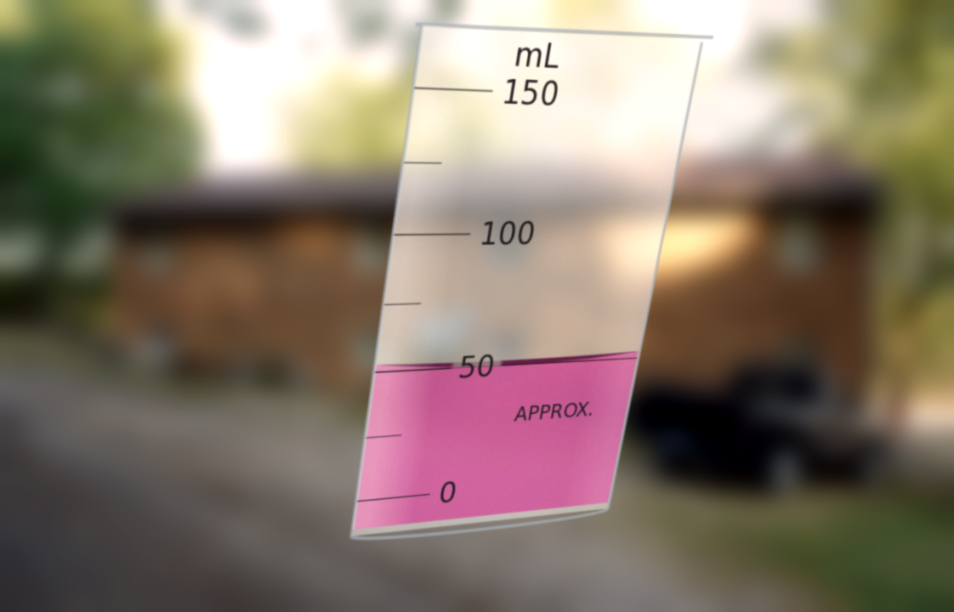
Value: 50 mL
